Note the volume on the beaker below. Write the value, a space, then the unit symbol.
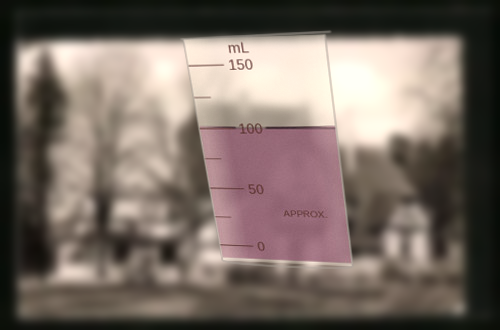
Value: 100 mL
